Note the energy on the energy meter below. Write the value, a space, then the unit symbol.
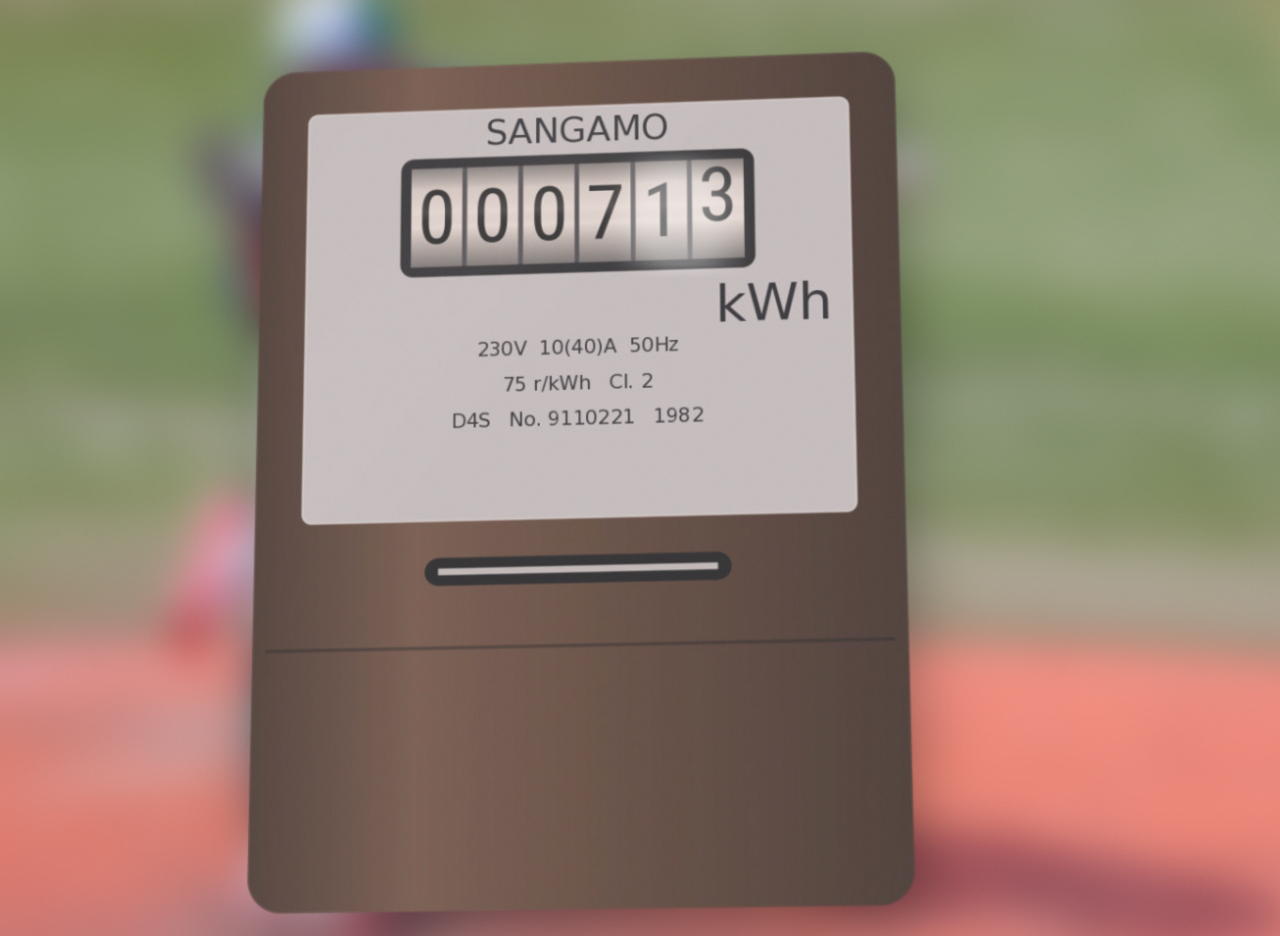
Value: 713 kWh
